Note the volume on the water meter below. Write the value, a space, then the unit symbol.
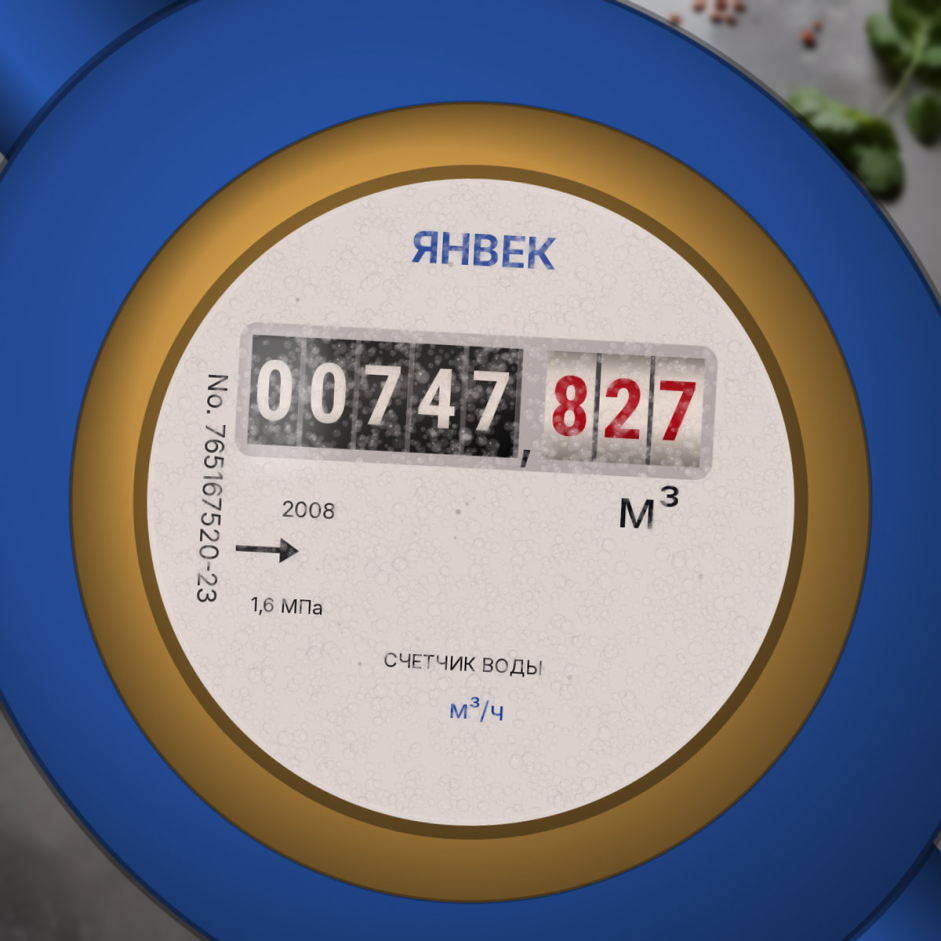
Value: 747.827 m³
